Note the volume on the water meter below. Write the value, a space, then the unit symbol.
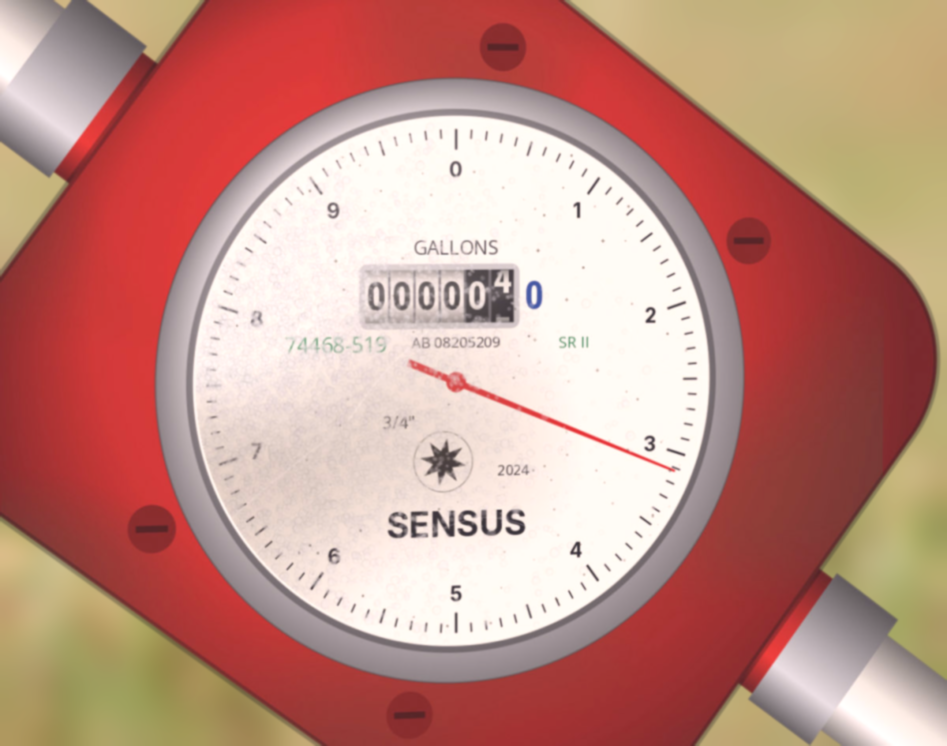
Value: 43.1 gal
